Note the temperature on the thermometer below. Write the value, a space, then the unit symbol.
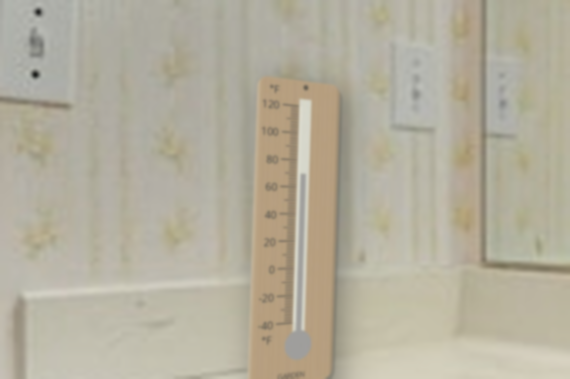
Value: 70 °F
